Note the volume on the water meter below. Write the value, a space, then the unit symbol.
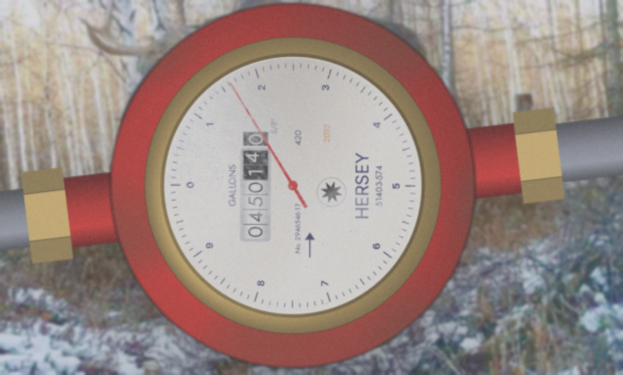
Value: 450141.6 gal
